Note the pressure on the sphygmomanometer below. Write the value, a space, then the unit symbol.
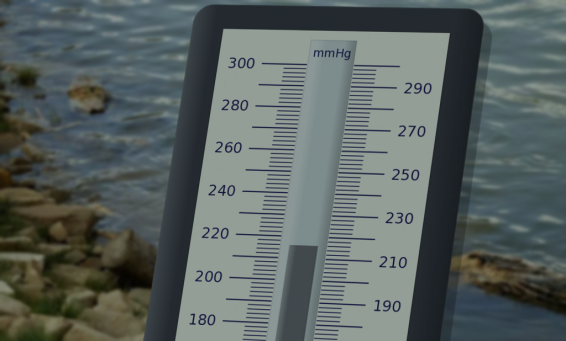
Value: 216 mmHg
